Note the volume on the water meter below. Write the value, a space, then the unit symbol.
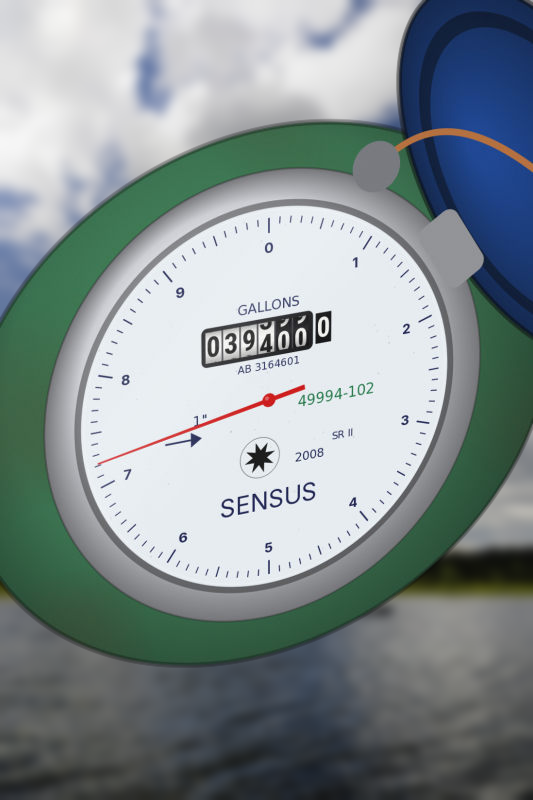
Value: 393997.2 gal
